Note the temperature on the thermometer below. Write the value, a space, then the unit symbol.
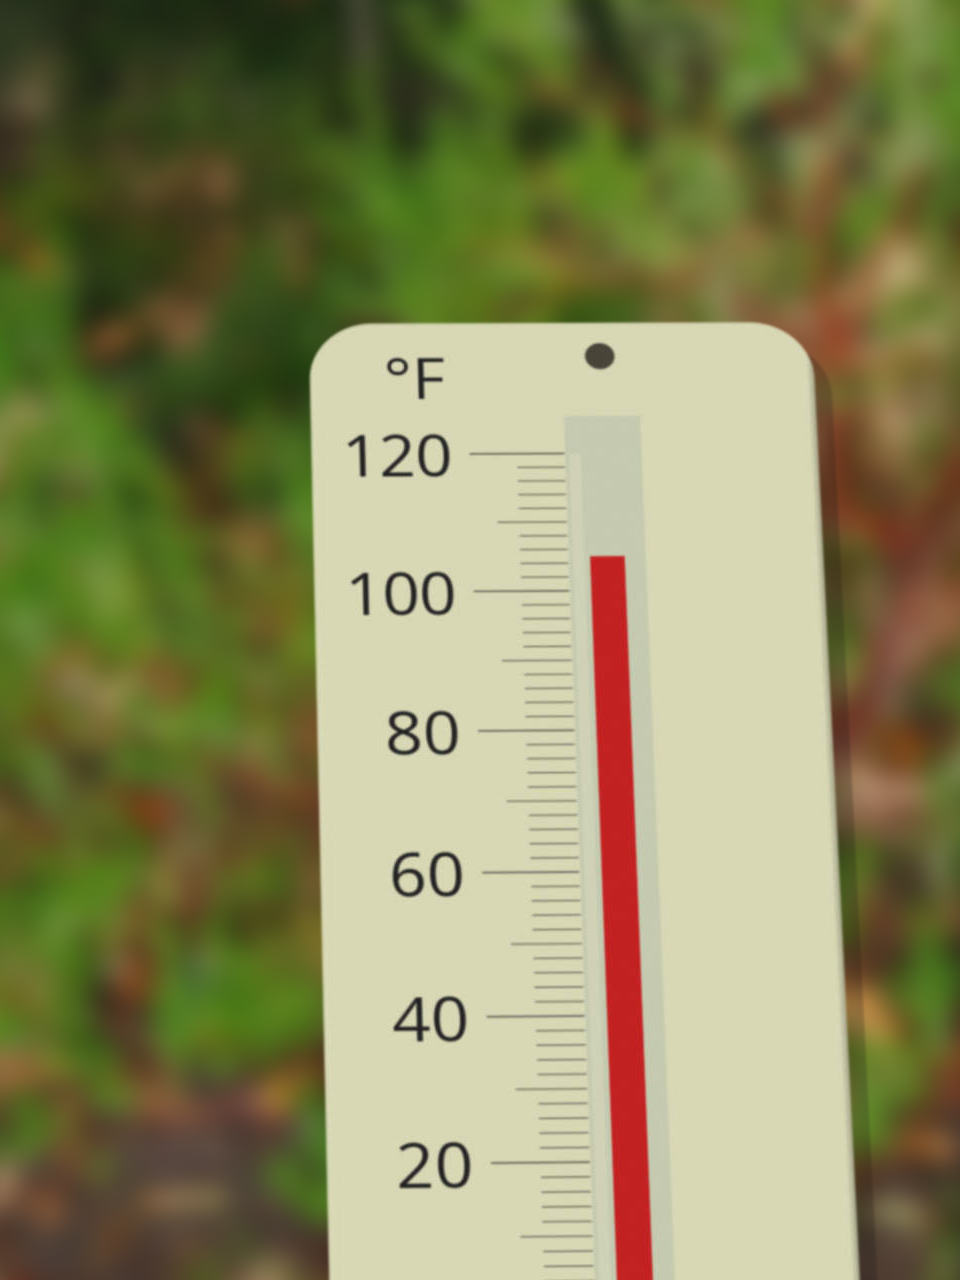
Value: 105 °F
